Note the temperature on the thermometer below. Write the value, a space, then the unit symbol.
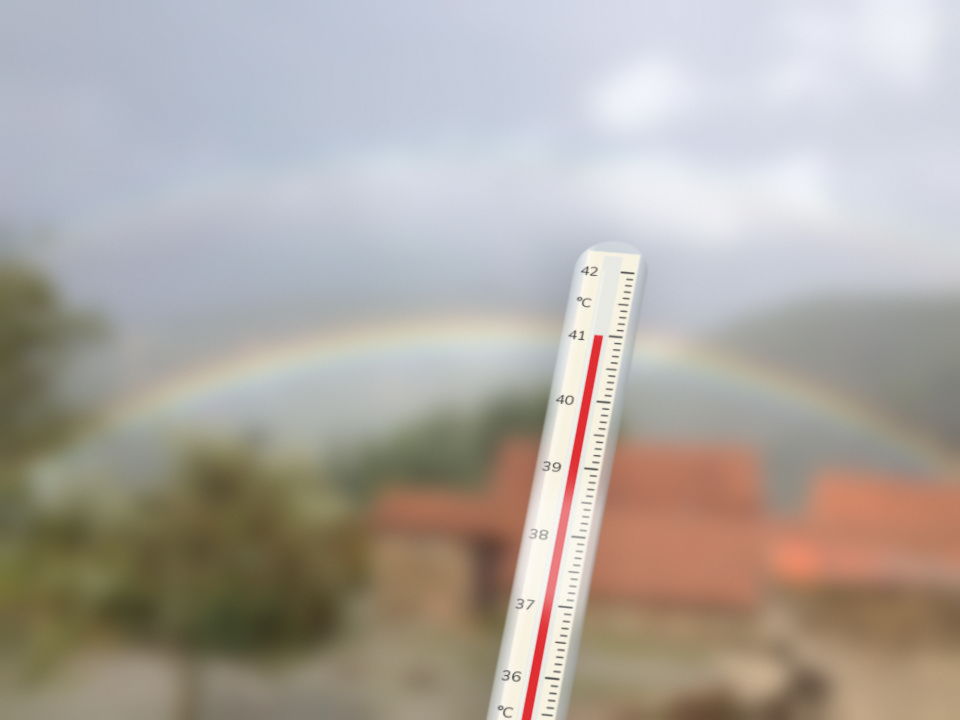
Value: 41 °C
